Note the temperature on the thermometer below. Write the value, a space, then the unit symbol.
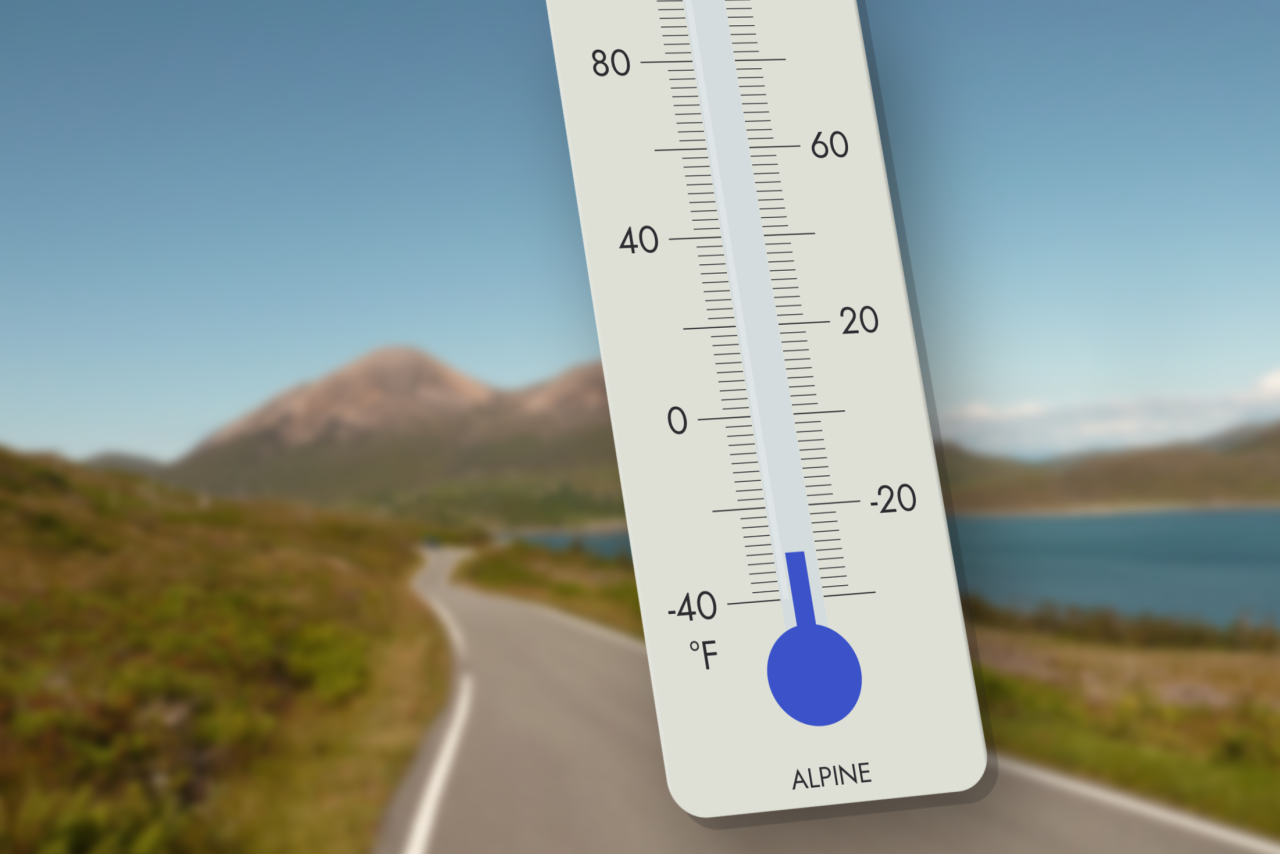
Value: -30 °F
